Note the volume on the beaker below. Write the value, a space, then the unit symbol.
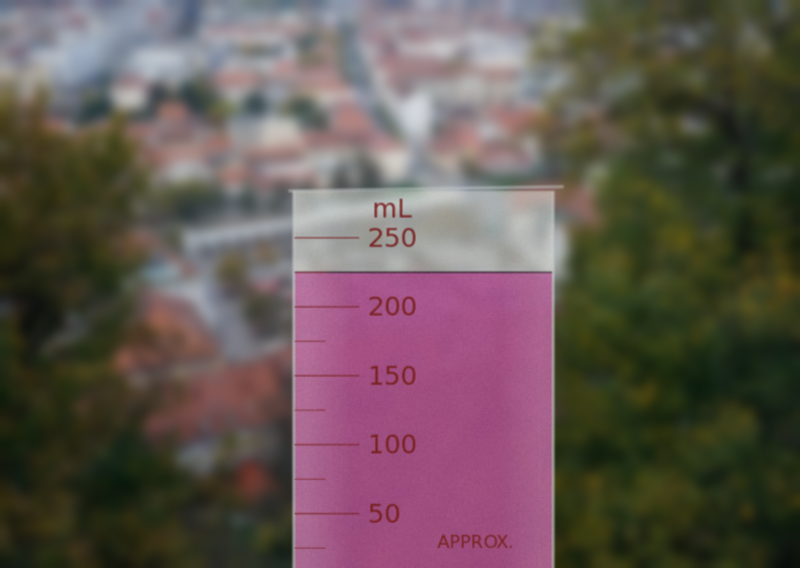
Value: 225 mL
